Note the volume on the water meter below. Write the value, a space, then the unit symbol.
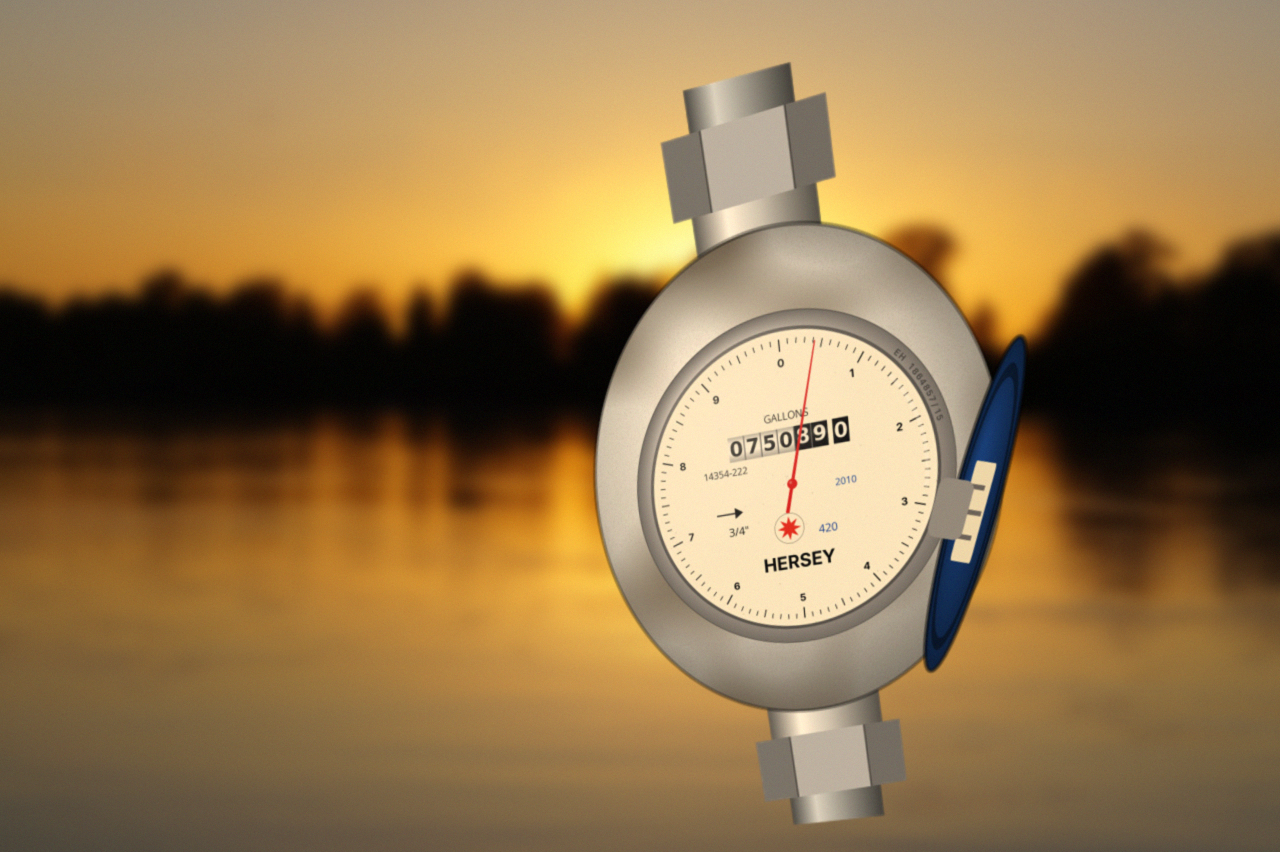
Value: 750890.4 gal
